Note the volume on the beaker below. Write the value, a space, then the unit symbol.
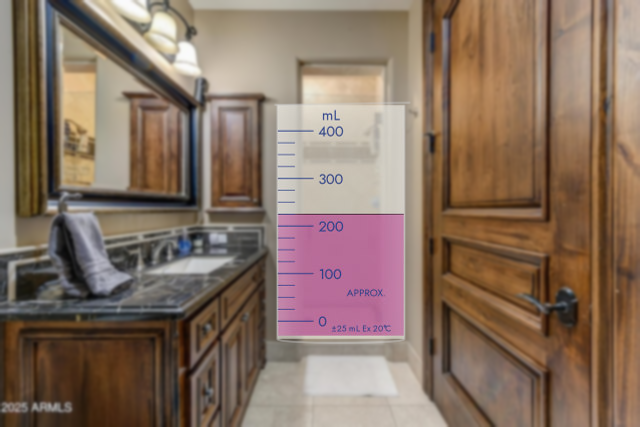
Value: 225 mL
